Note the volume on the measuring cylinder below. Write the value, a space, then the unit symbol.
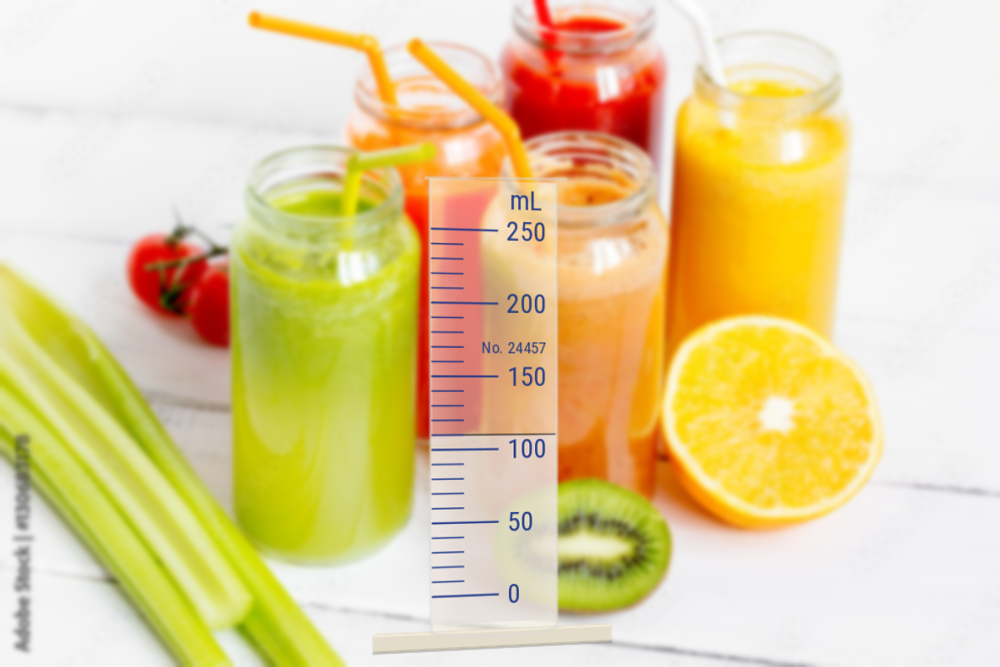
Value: 110 mL
